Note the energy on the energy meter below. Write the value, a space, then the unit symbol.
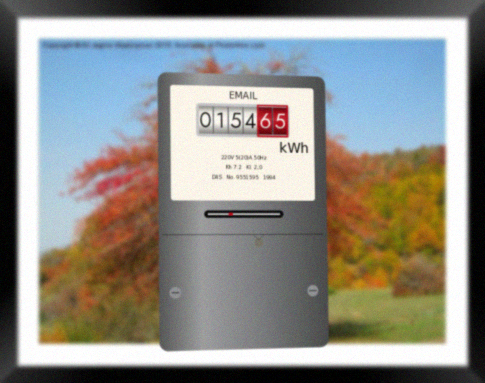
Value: 154.65 kWh
